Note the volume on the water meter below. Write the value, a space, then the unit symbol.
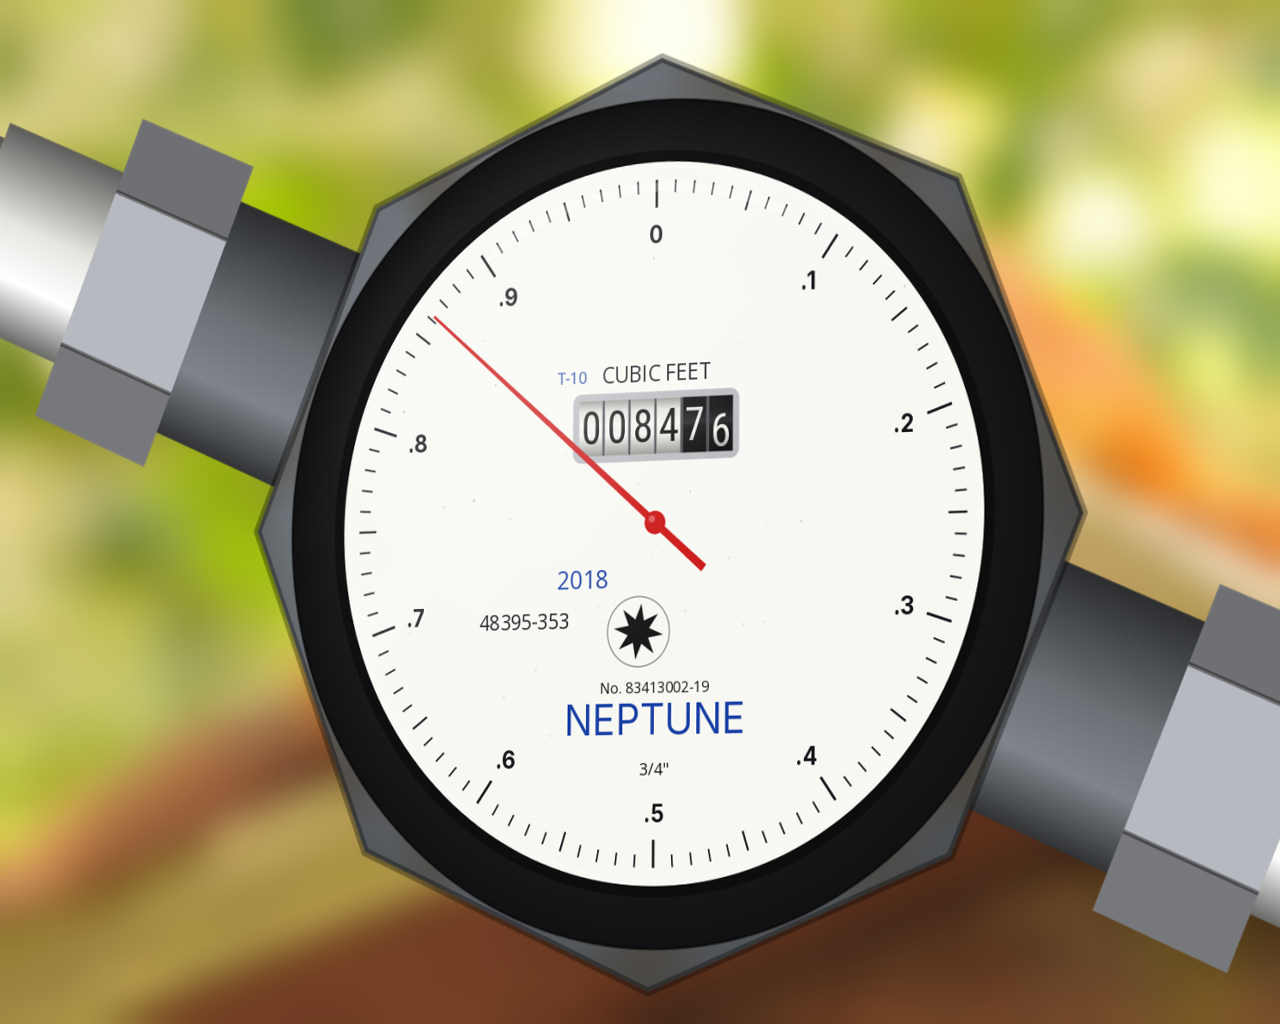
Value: 8475.86 ft³
